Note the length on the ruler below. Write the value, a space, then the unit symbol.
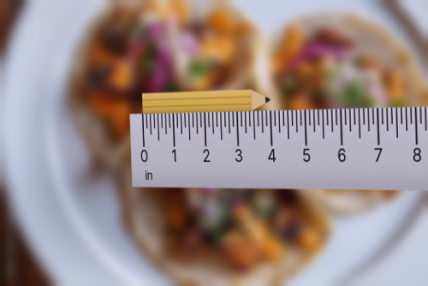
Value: 4 in
